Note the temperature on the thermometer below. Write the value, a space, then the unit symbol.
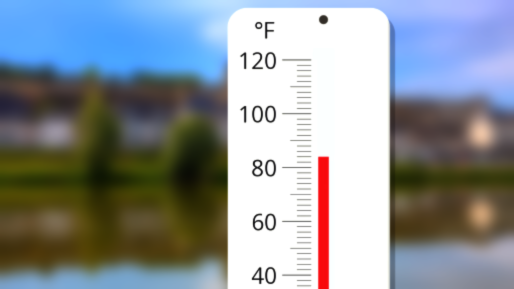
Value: 84 °F
